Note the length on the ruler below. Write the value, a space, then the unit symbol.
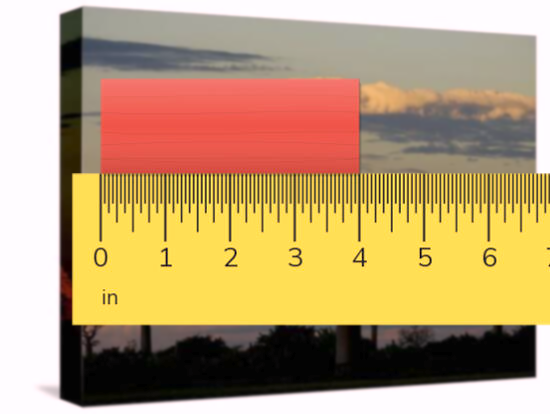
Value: 4 in
